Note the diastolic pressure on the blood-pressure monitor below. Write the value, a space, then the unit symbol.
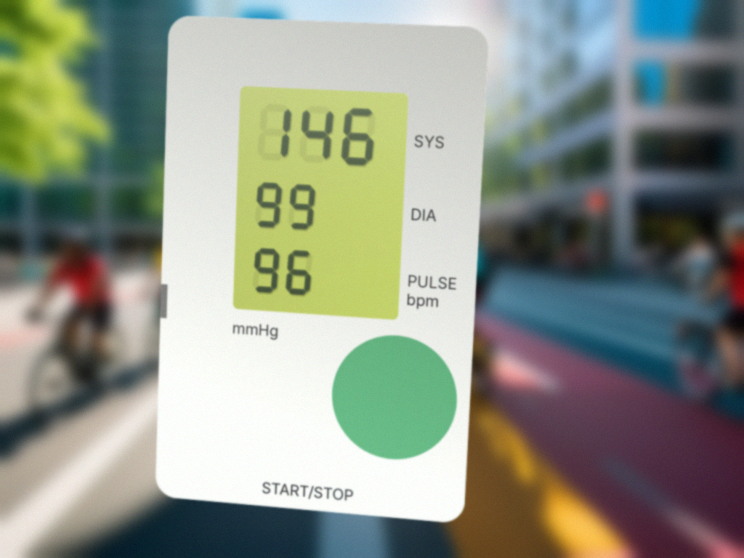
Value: 99 mmHg
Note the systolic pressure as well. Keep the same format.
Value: 146 mmHg
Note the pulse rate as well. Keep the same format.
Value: 96 bpm
